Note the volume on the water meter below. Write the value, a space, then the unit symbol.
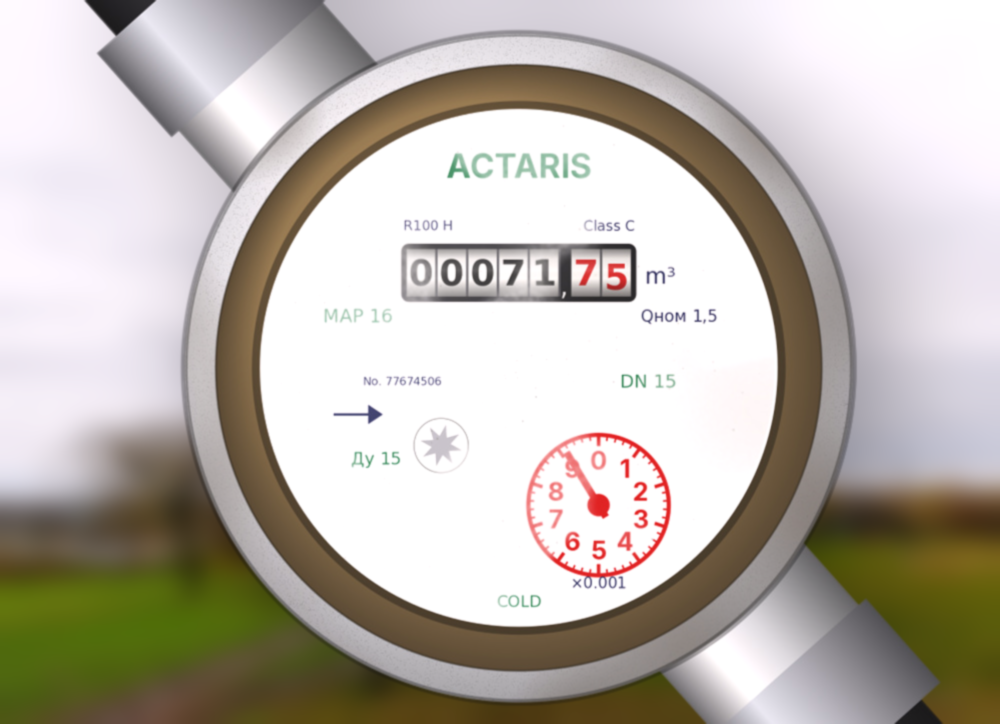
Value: 71.749 m³
